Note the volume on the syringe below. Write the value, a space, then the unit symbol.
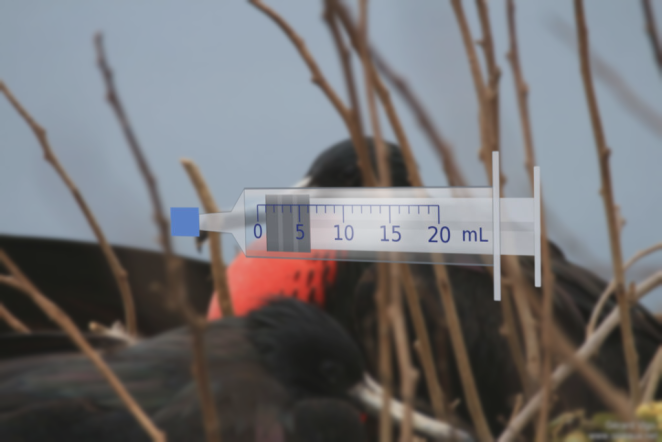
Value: 1 mL
